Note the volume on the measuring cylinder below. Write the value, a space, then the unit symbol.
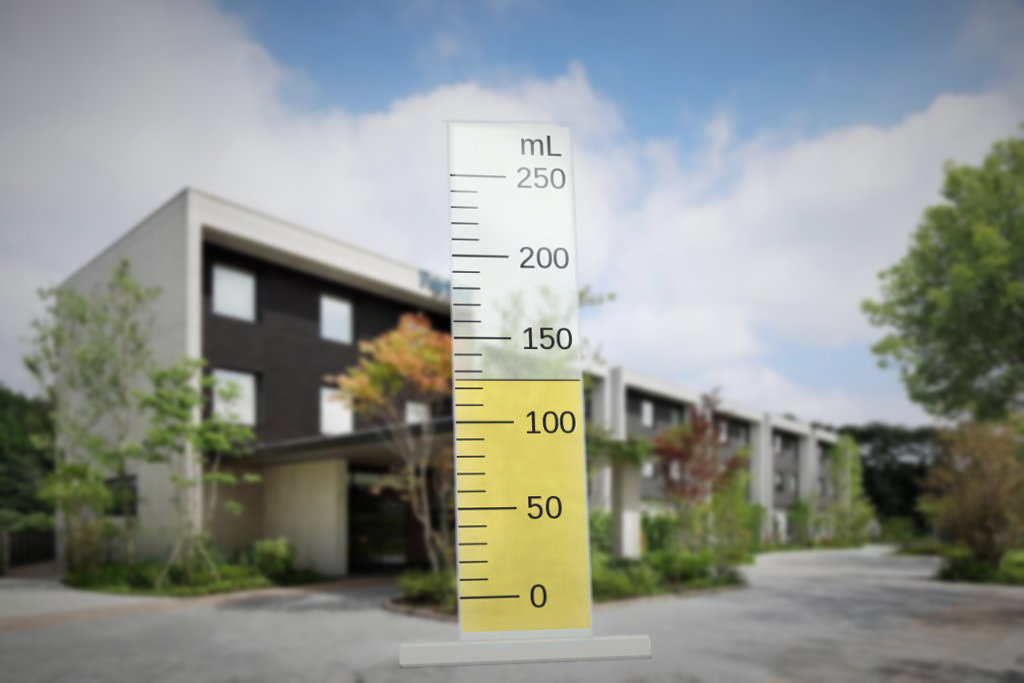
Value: 125 mL
